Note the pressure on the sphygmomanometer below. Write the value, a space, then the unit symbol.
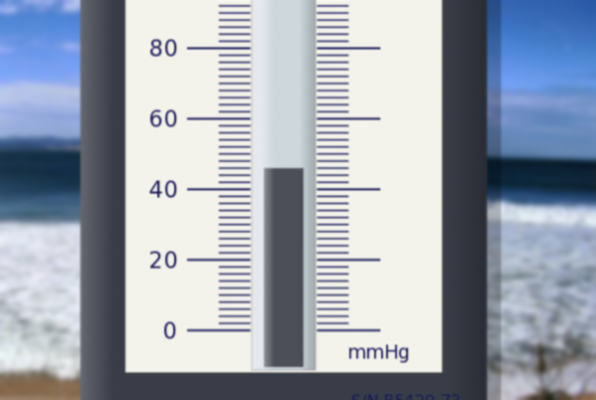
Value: 46 mmHg
